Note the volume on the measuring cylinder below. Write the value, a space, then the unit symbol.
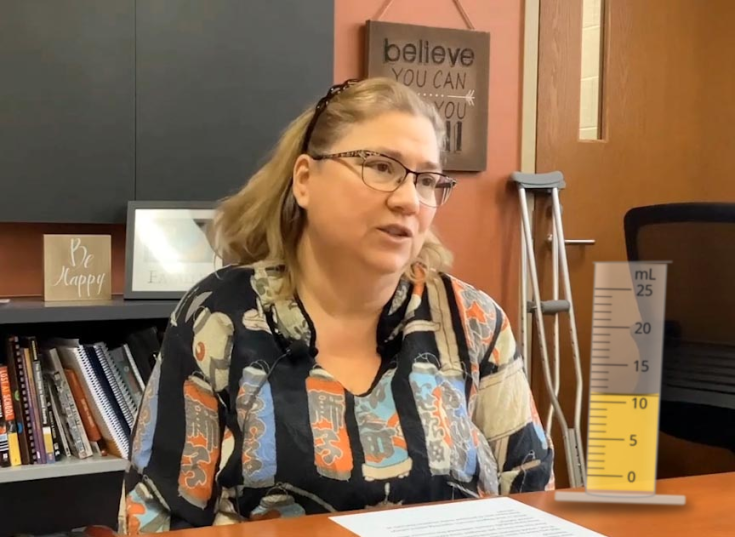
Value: 11 mL
